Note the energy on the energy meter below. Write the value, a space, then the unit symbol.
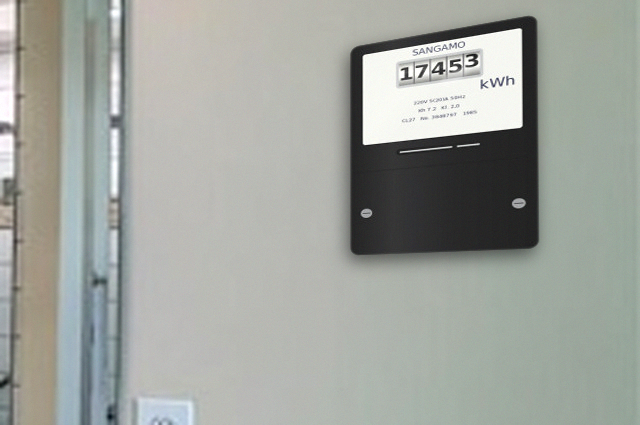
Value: 17453 kWh
